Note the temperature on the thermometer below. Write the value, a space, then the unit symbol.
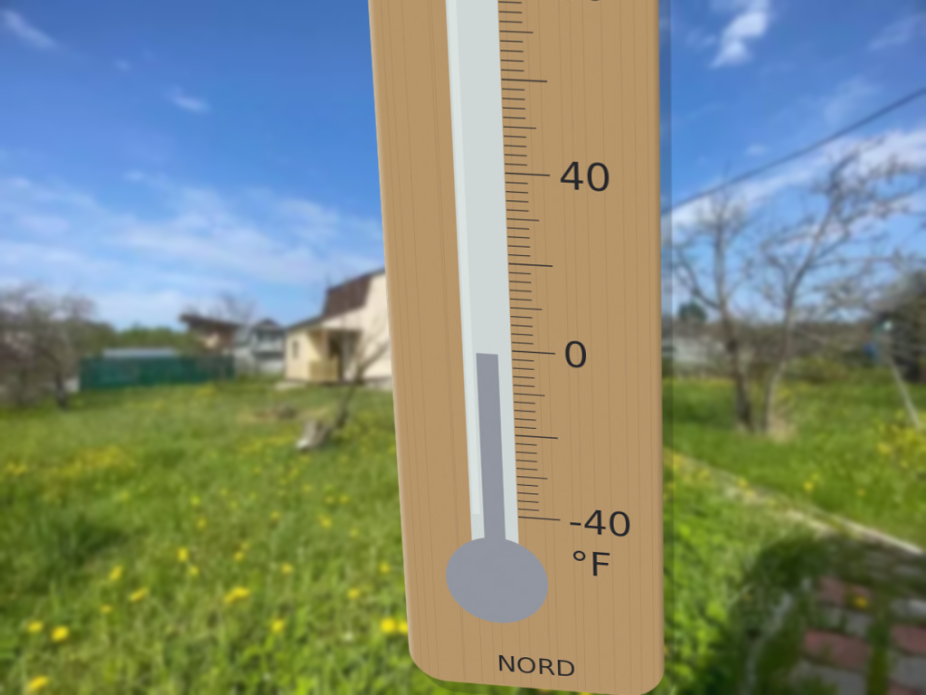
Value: -1 °F
